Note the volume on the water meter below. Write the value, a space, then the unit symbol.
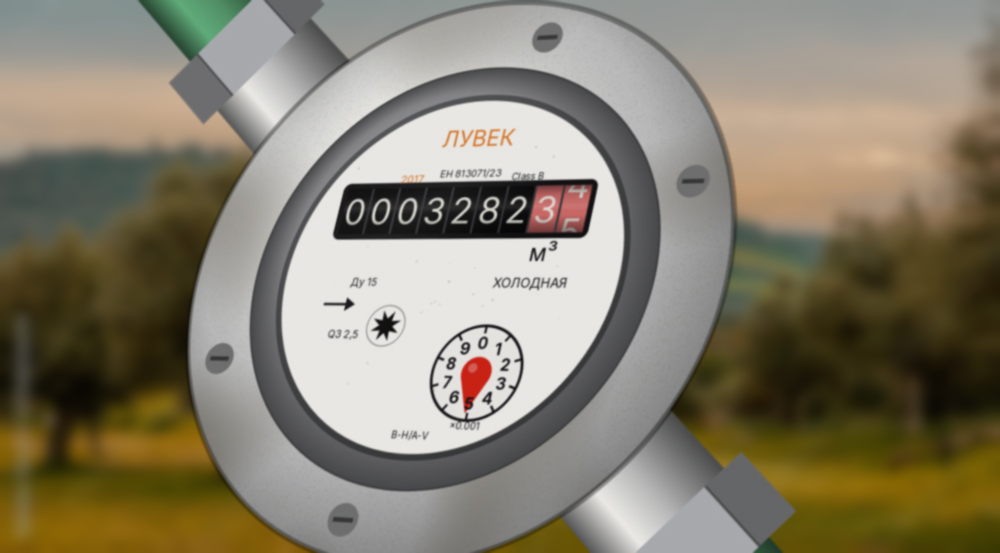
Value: 3282.345 m³
